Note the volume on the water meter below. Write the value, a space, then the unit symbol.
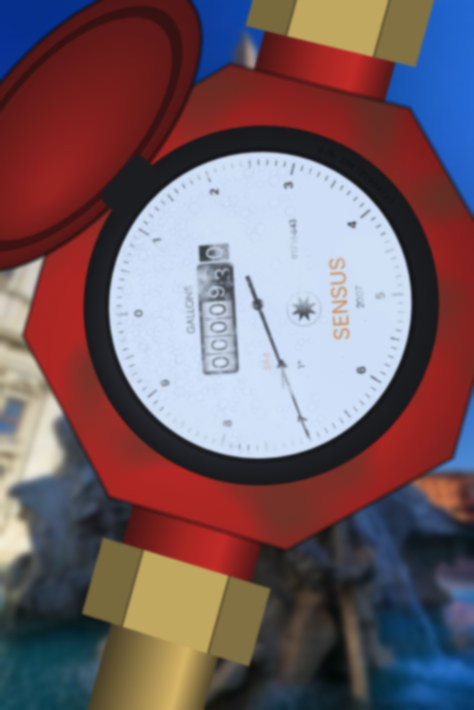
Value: 927.0 gal
